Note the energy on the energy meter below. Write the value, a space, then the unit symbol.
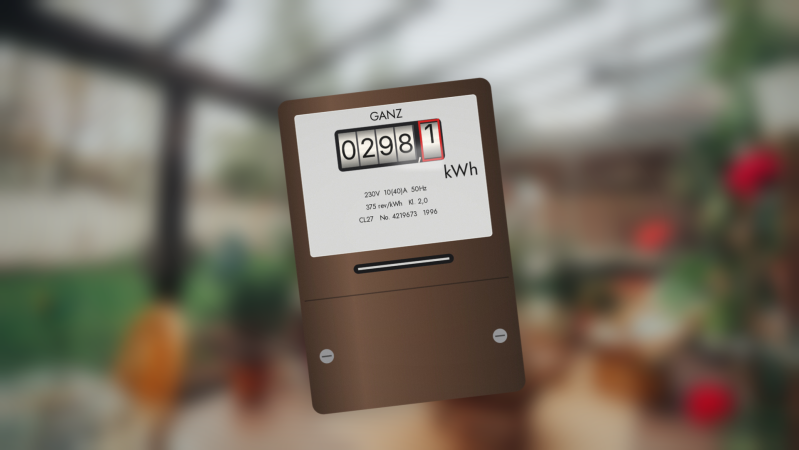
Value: 298.1 kWh
